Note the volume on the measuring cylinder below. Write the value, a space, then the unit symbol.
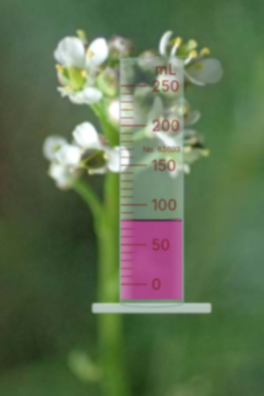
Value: 80 mL
